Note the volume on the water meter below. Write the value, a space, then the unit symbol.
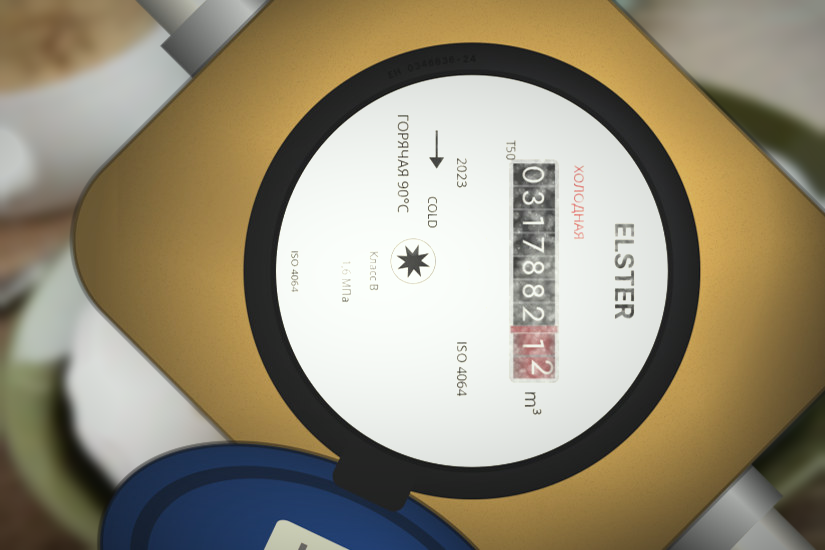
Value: 317882.12 m³
